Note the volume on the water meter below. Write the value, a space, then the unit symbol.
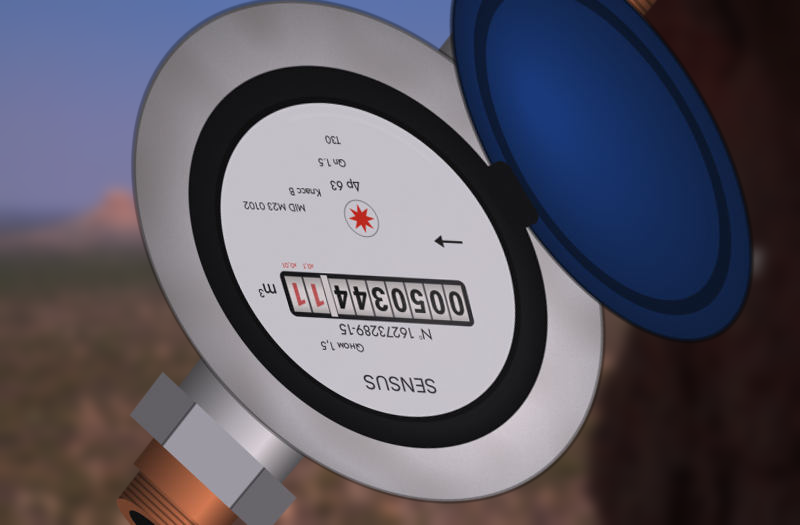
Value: 50344.11 m³
